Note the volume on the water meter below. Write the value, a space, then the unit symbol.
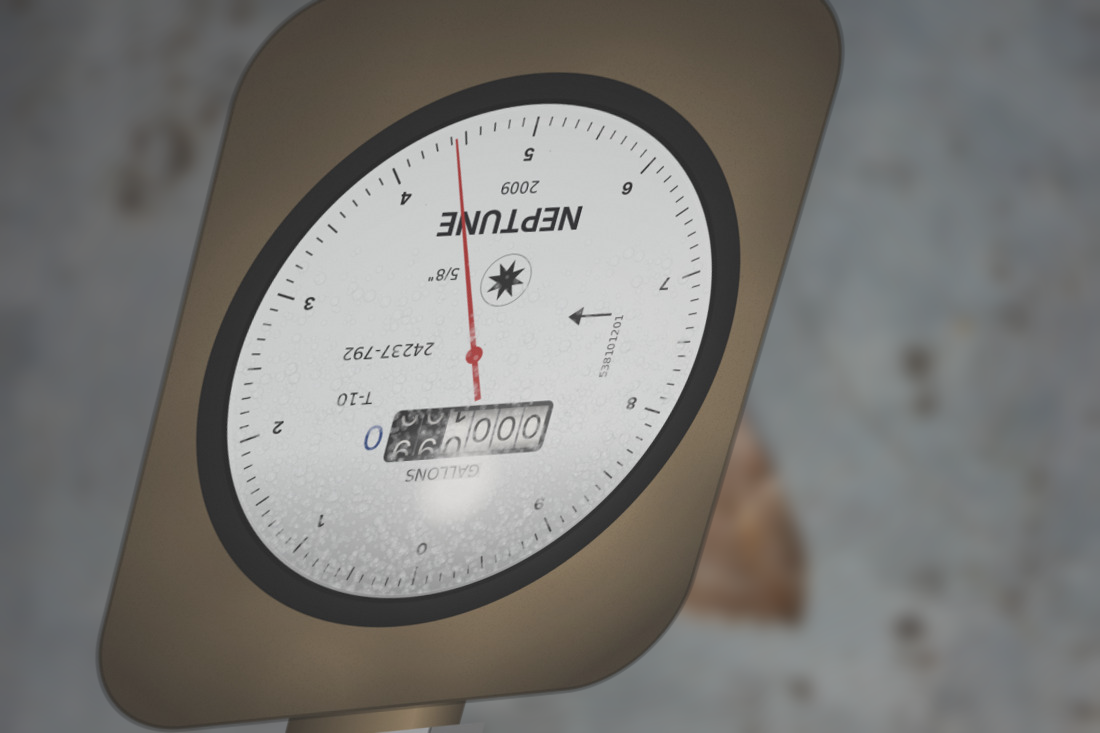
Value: 994.4 gal
